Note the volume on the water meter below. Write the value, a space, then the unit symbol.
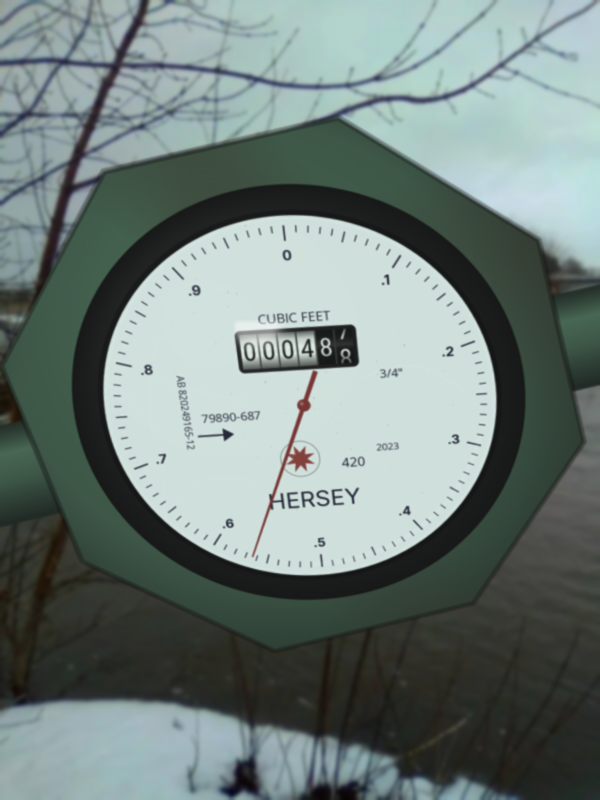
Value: 487.56 ft³
